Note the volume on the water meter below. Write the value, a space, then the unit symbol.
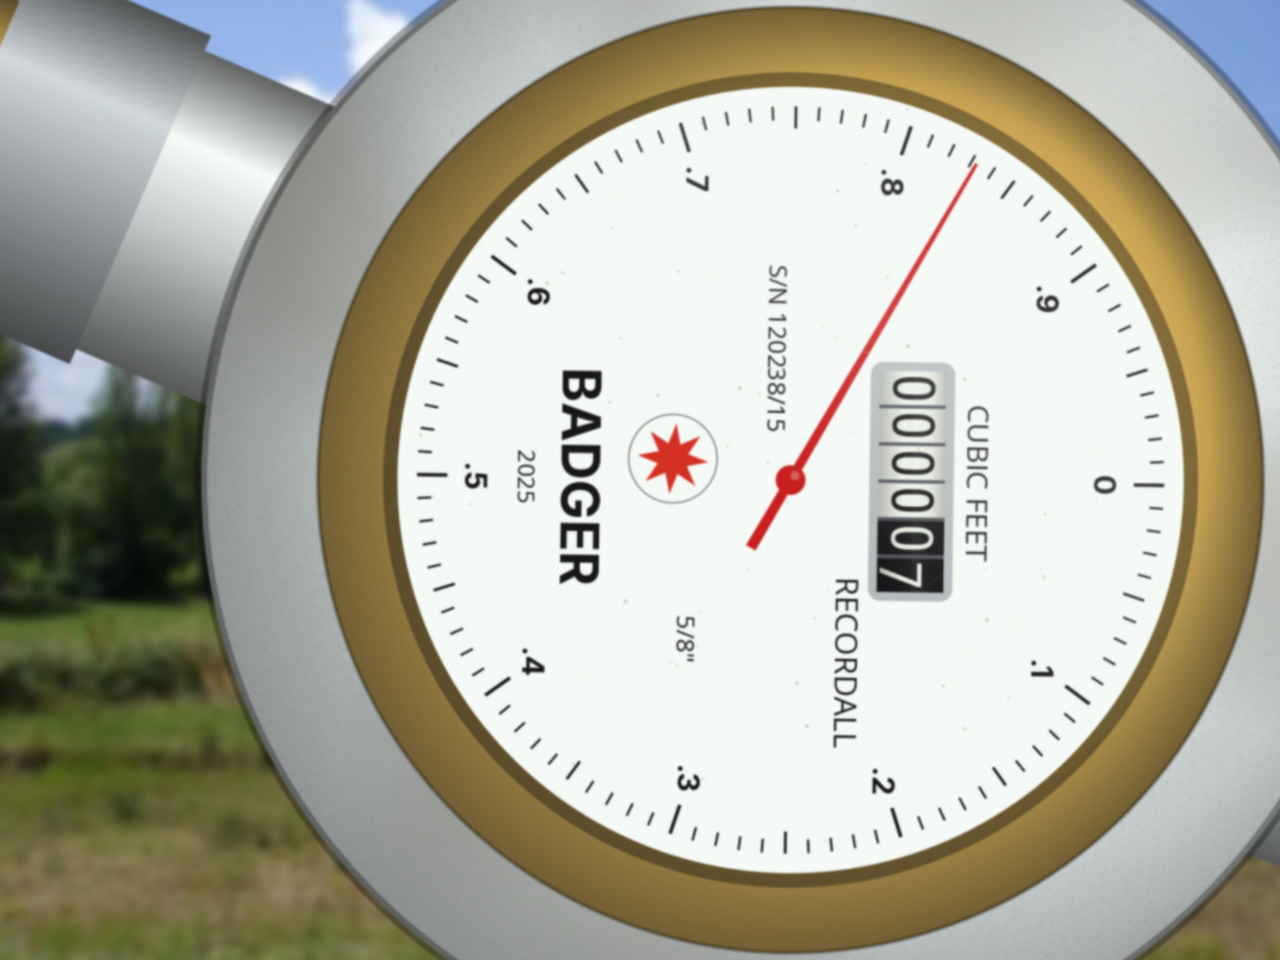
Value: 6.83 ft³
